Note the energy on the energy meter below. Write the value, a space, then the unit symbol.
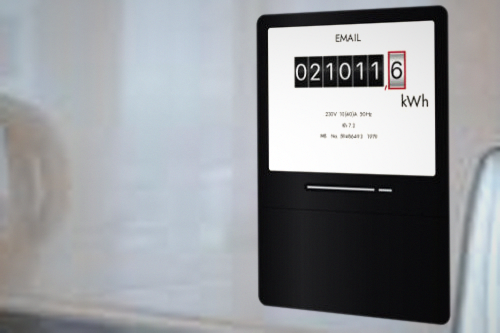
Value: 21011.6 kWh
